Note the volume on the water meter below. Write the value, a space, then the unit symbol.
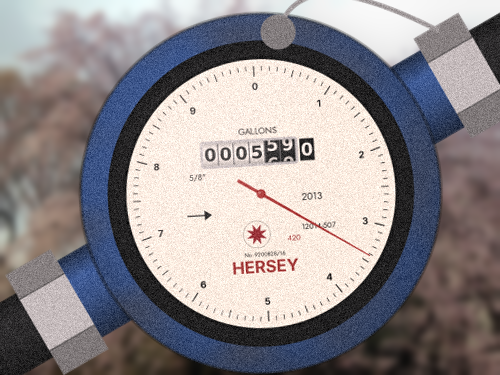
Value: 5593.4 gal
